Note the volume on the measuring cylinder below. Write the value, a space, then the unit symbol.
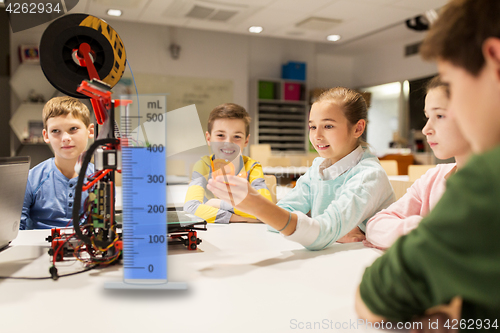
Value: 400 mL
